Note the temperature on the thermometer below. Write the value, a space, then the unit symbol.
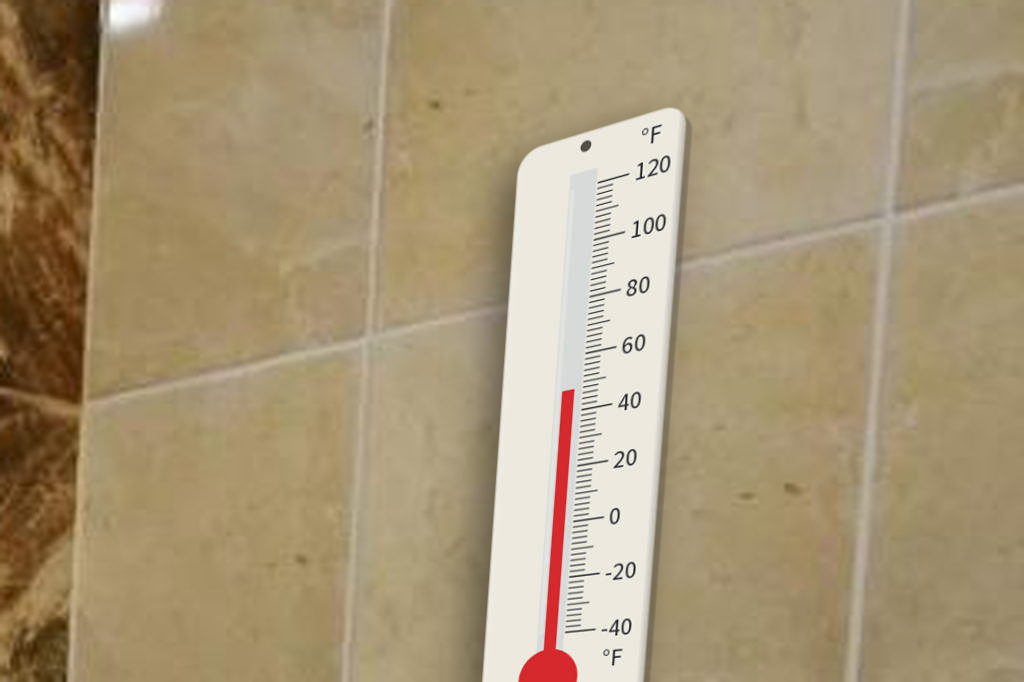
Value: 48 °F
